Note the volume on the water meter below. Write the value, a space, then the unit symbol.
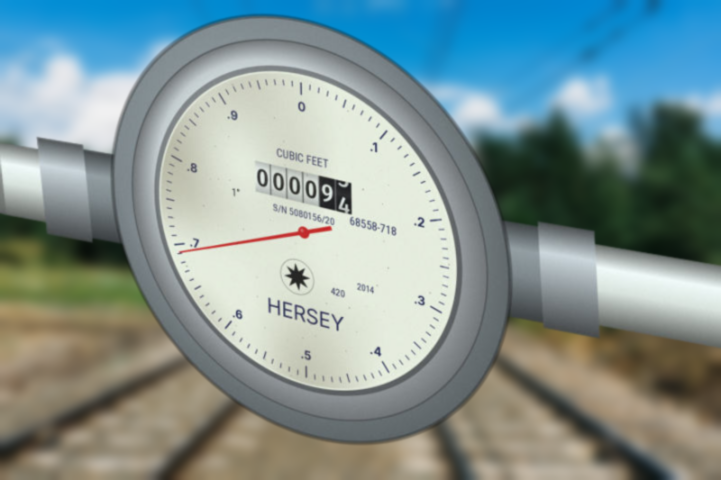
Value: 93.69 ft³
